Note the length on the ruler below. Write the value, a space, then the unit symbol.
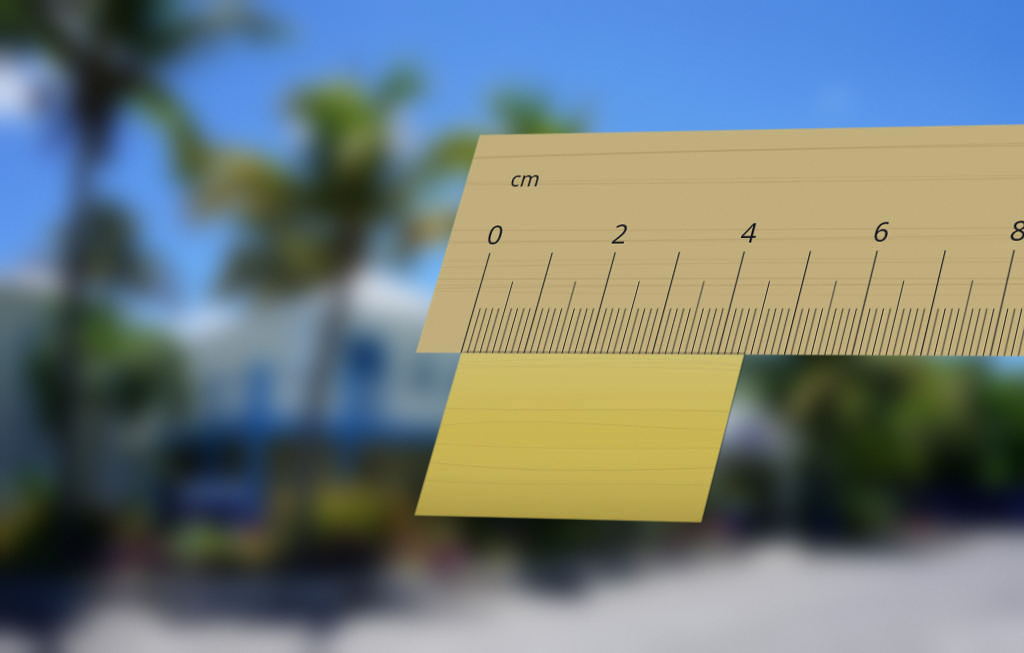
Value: 4.4 cm
